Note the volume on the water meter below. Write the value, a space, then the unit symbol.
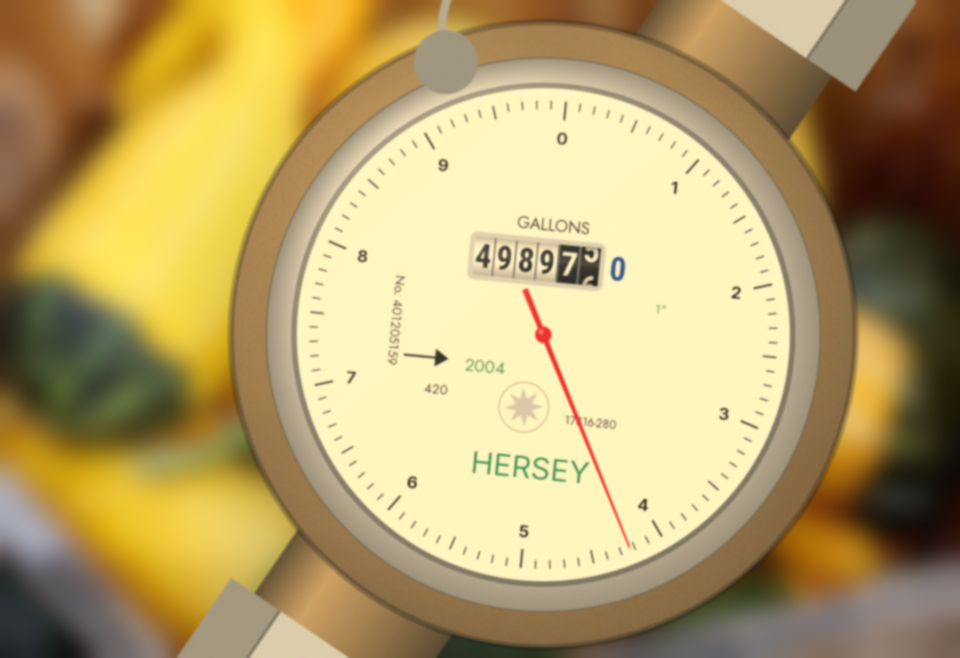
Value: 4989754.2 gal
